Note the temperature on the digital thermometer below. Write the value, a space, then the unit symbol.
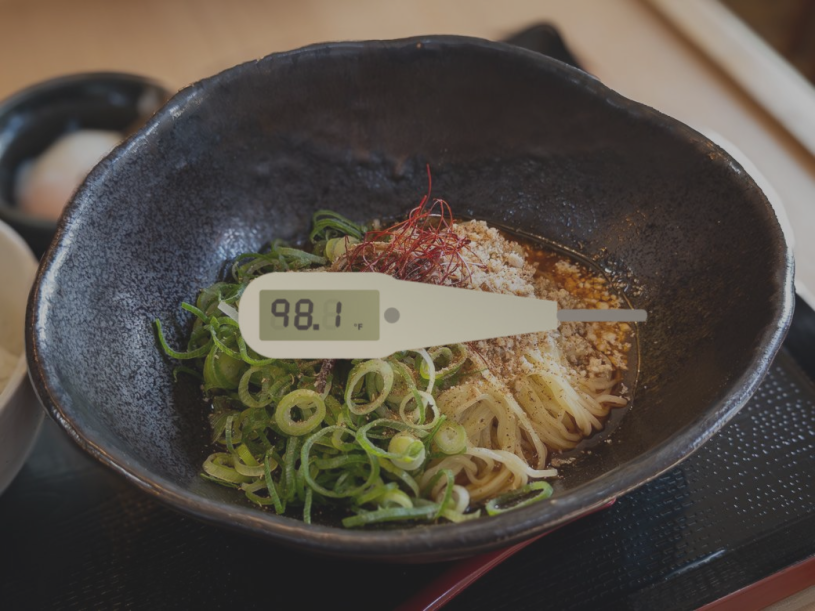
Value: 98.1 °F
